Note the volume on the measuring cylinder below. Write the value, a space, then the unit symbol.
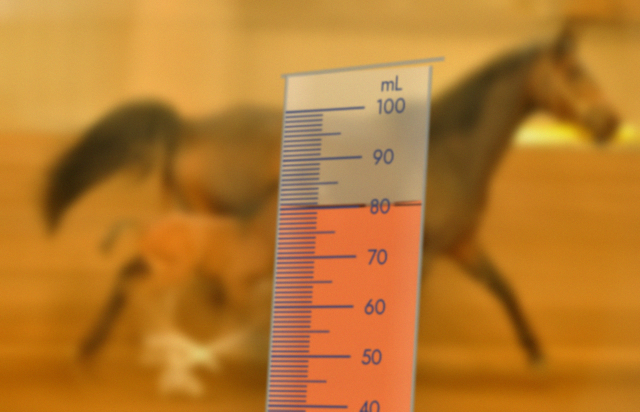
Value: 80 mL
